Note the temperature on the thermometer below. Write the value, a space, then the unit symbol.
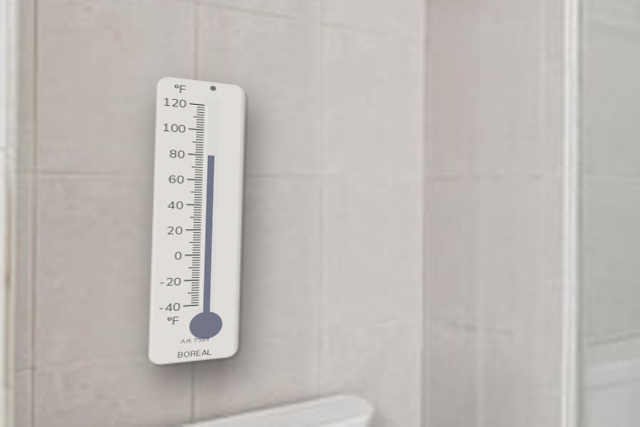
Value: 80 °F
